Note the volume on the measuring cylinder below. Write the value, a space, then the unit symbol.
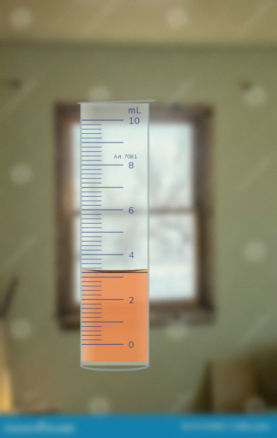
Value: 3.2 mL
